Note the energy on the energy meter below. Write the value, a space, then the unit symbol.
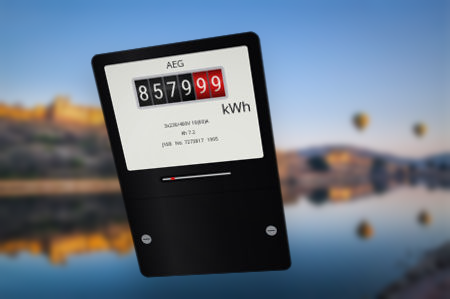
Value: 8579.99 kWh
